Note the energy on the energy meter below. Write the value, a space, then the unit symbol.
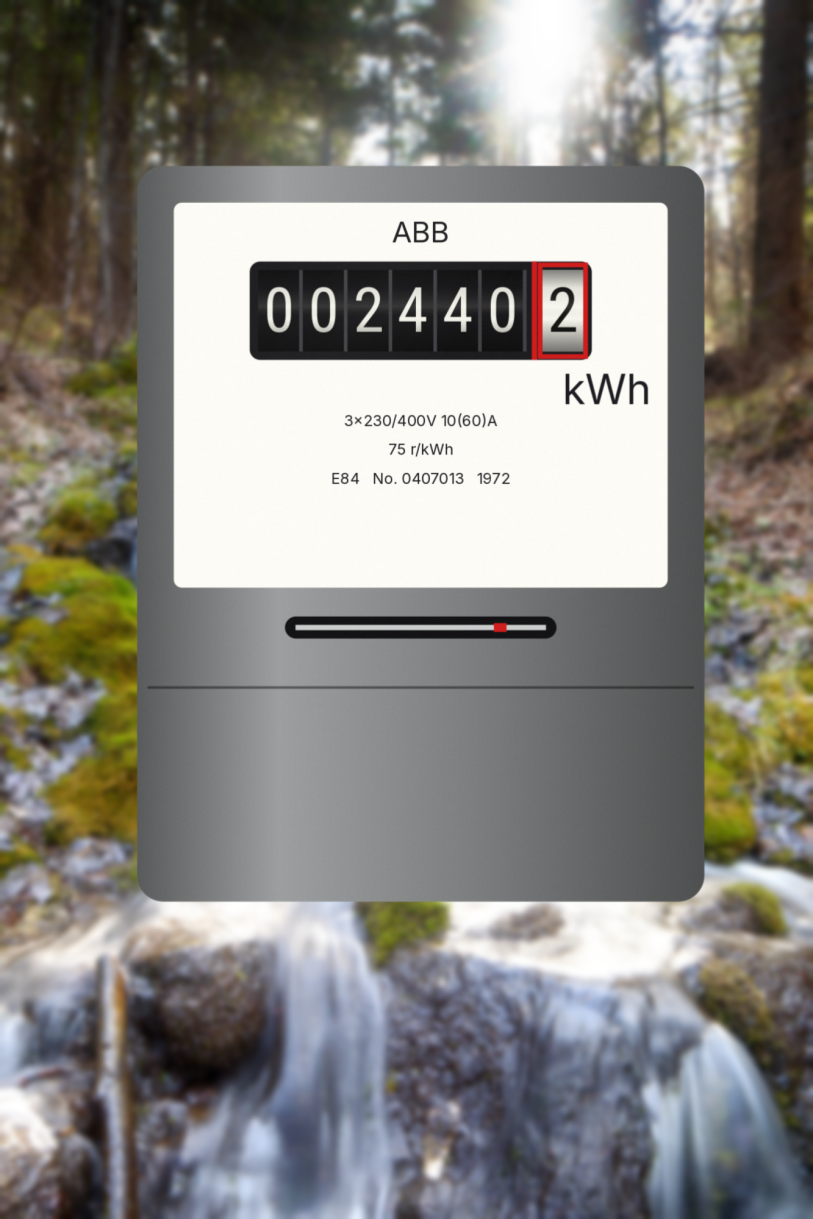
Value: 2440.2 kWh
